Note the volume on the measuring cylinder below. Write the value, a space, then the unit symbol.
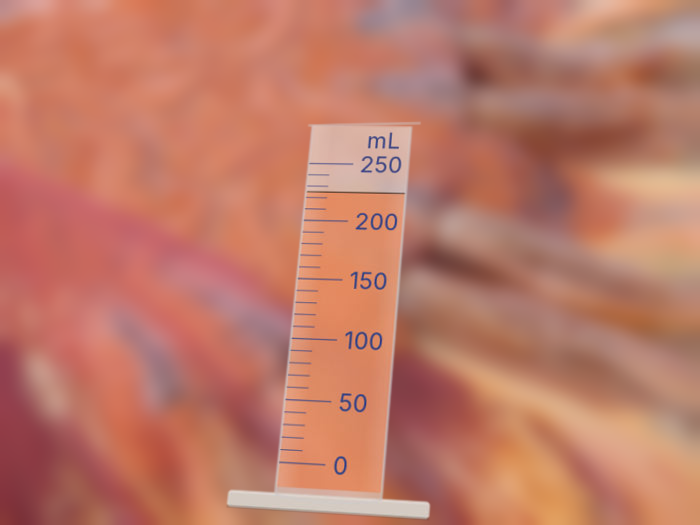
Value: 225 mL
